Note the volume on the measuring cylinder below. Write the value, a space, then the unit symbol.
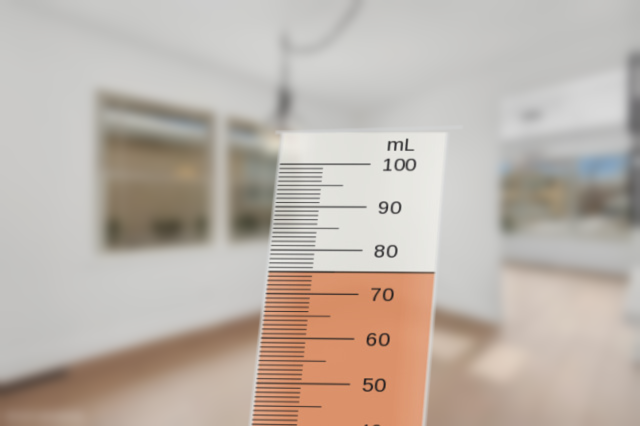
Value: 75 mL
